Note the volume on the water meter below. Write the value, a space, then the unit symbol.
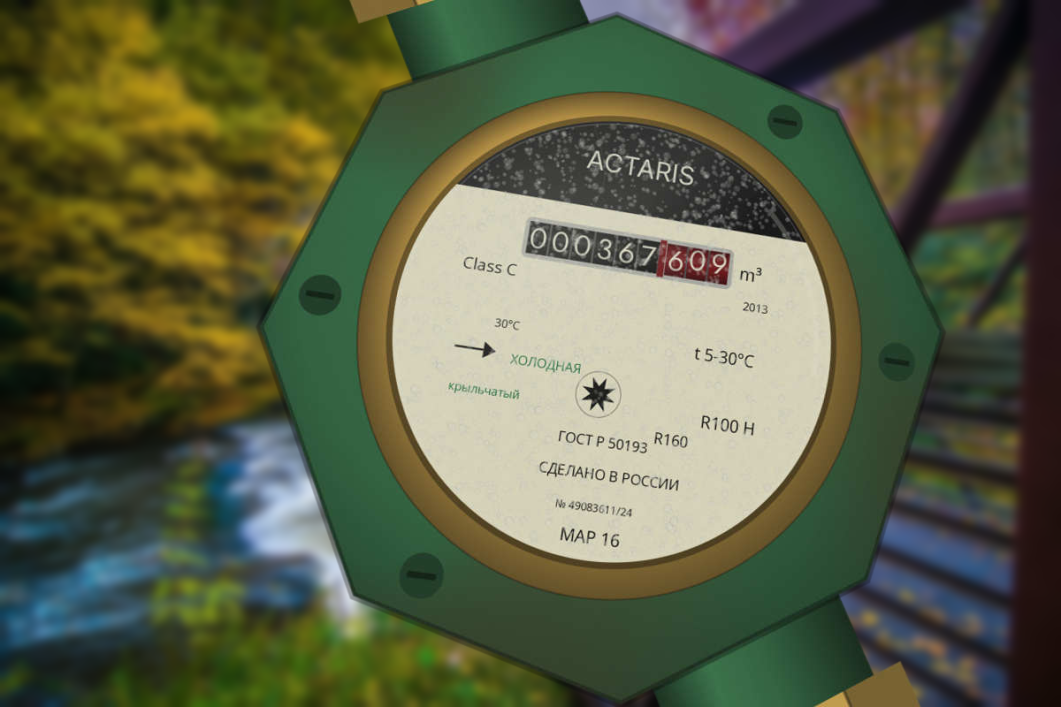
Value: 367.609 m³
